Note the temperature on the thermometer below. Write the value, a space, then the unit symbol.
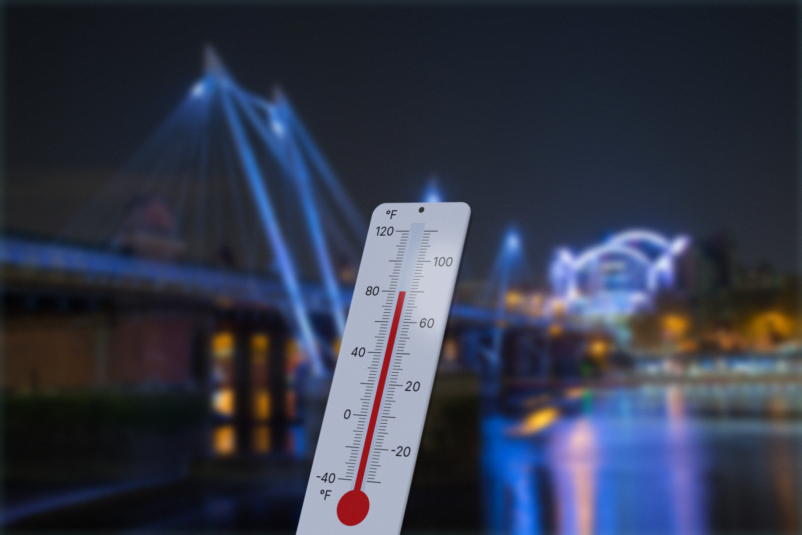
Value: 80 °F
